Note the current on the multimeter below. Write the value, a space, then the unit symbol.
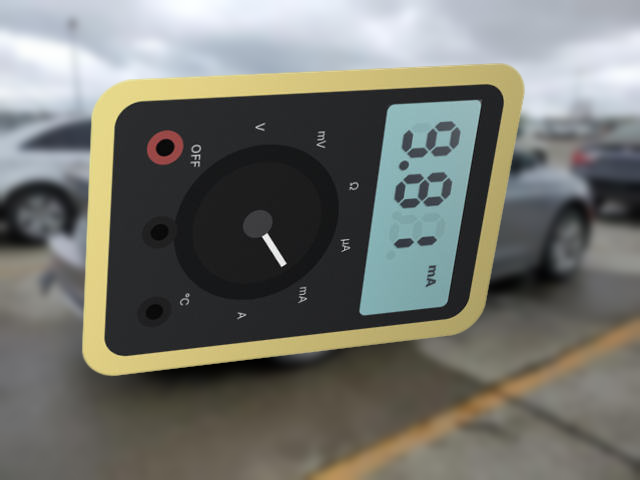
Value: 9.81 mA
